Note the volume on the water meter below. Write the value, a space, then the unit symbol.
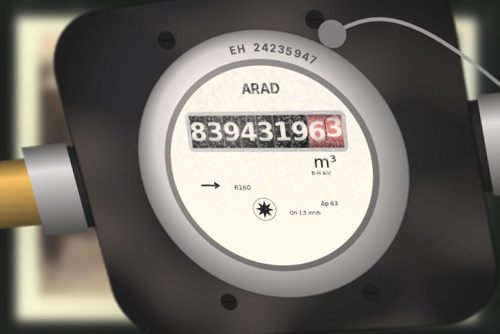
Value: 8394319.63 m³
